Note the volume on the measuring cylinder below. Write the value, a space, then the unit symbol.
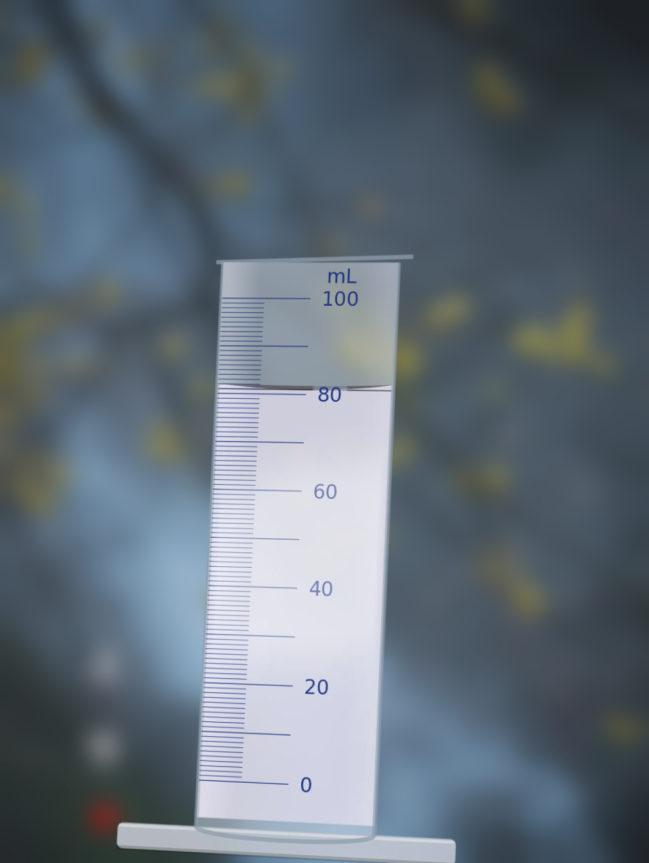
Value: 81 mL
